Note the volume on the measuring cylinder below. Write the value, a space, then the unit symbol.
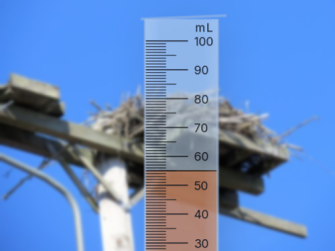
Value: 55 mL
